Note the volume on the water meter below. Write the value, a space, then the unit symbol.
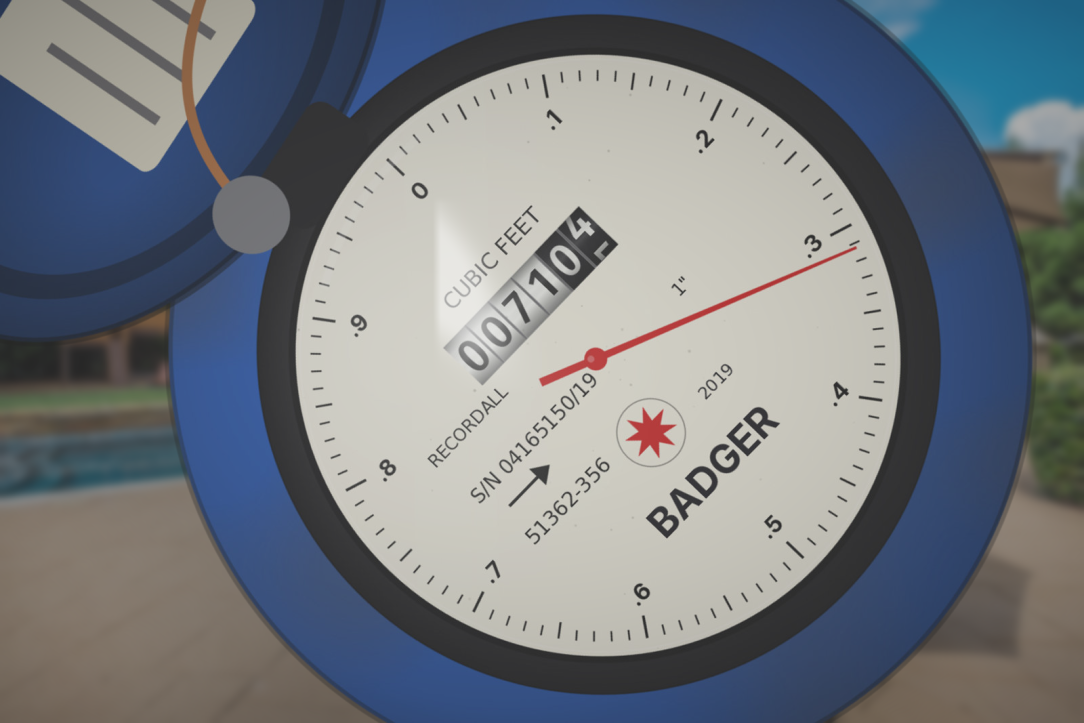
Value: 7104.31 ft³
